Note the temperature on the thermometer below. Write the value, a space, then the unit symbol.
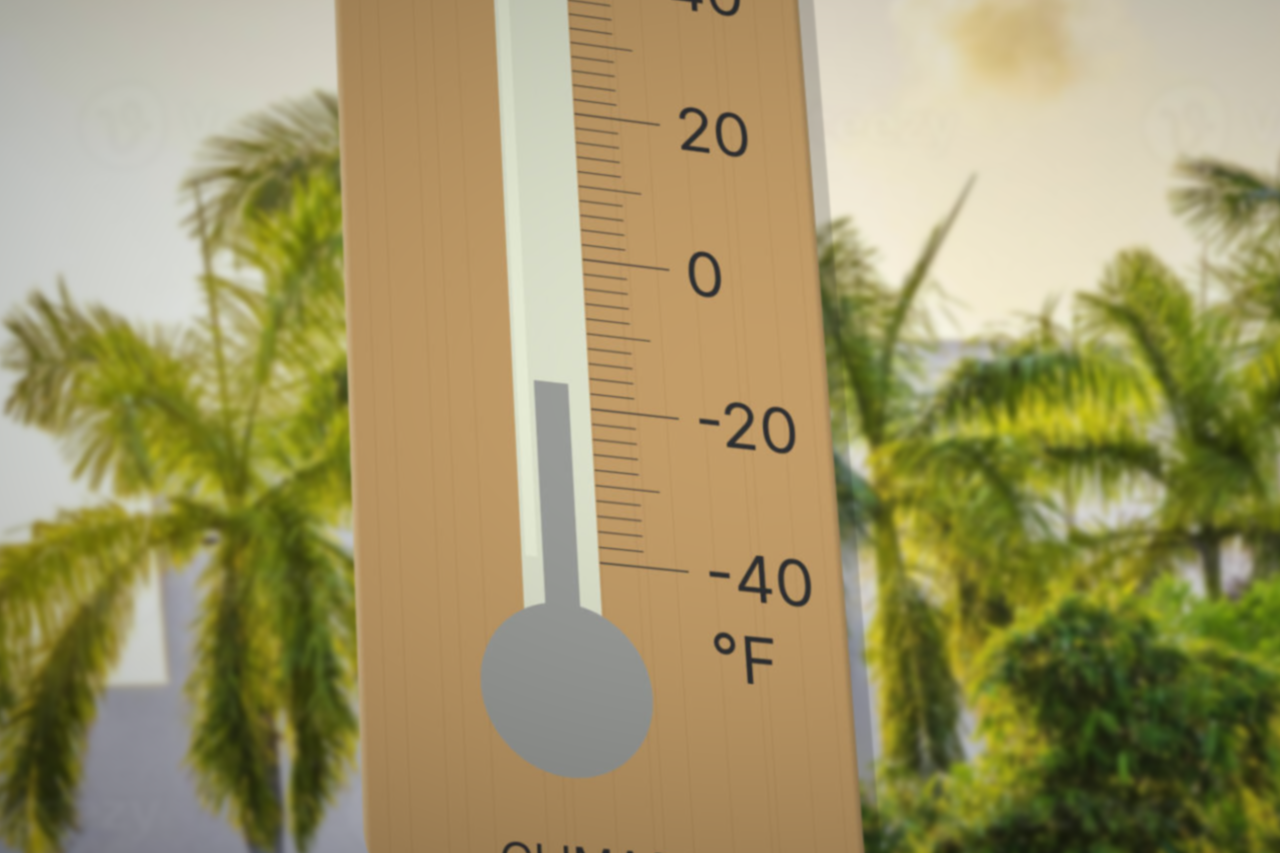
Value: -17 °F
